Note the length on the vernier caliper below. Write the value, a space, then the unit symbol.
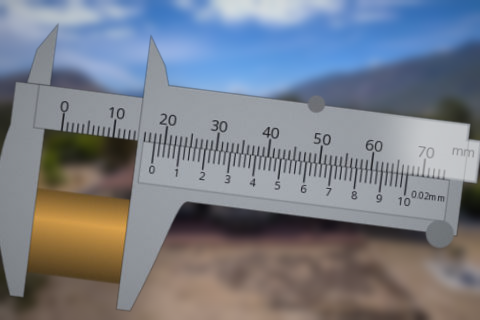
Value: 18.0 mm
